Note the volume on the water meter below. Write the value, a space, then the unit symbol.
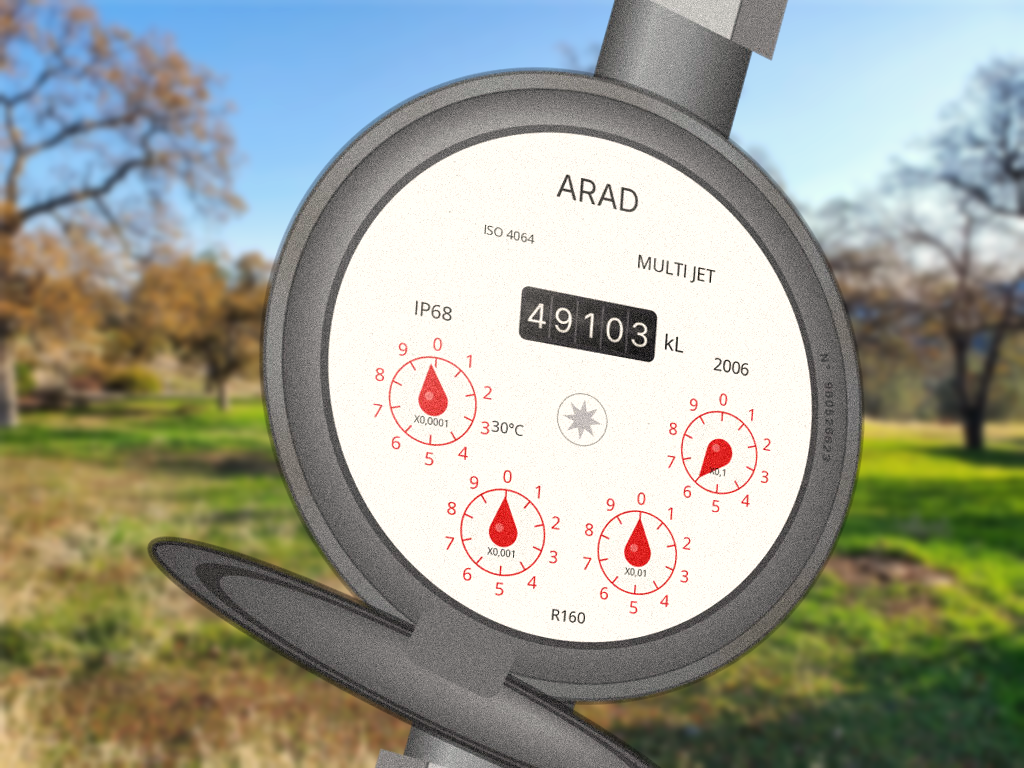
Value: 49103.5999 kL
